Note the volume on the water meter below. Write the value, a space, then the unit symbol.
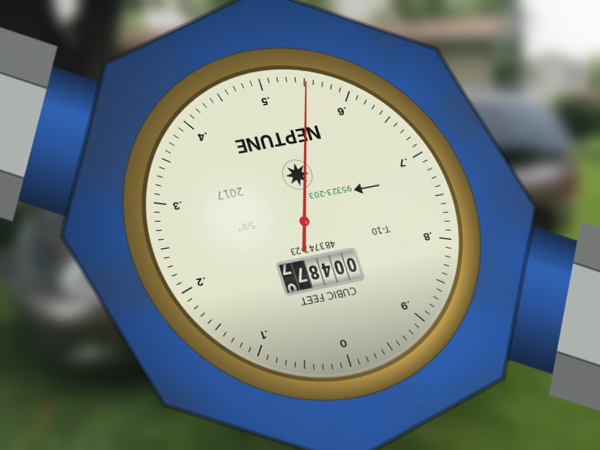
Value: 4876.55 ft³
